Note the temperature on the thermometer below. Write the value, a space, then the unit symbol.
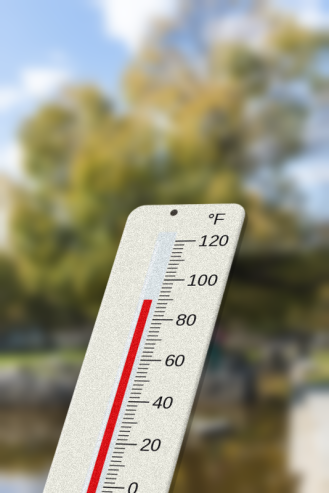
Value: 90 °F
